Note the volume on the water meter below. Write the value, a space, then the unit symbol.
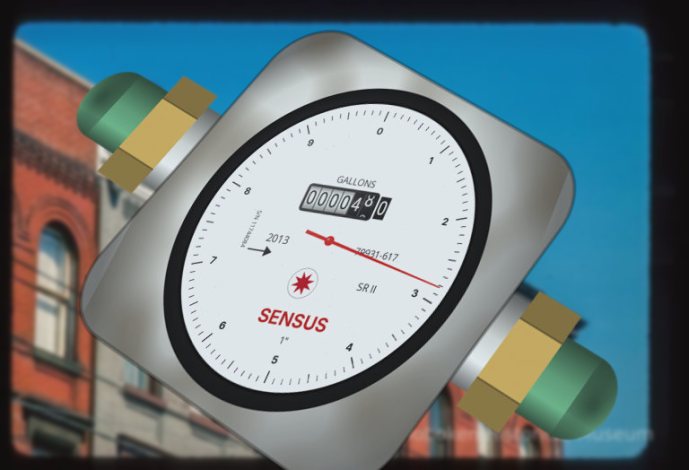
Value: 482.8 gal
